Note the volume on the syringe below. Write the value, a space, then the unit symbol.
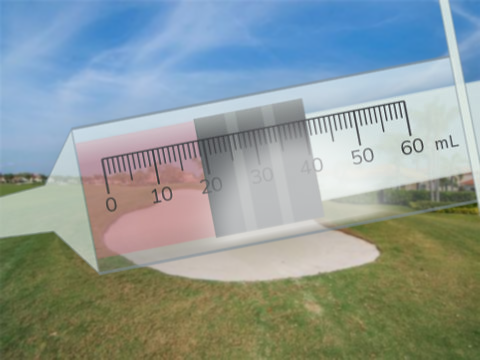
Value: 19 mL
